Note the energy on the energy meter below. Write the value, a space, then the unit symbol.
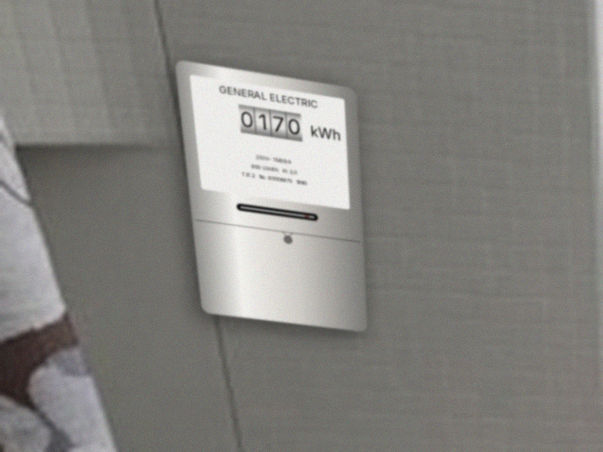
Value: 170 kWh
